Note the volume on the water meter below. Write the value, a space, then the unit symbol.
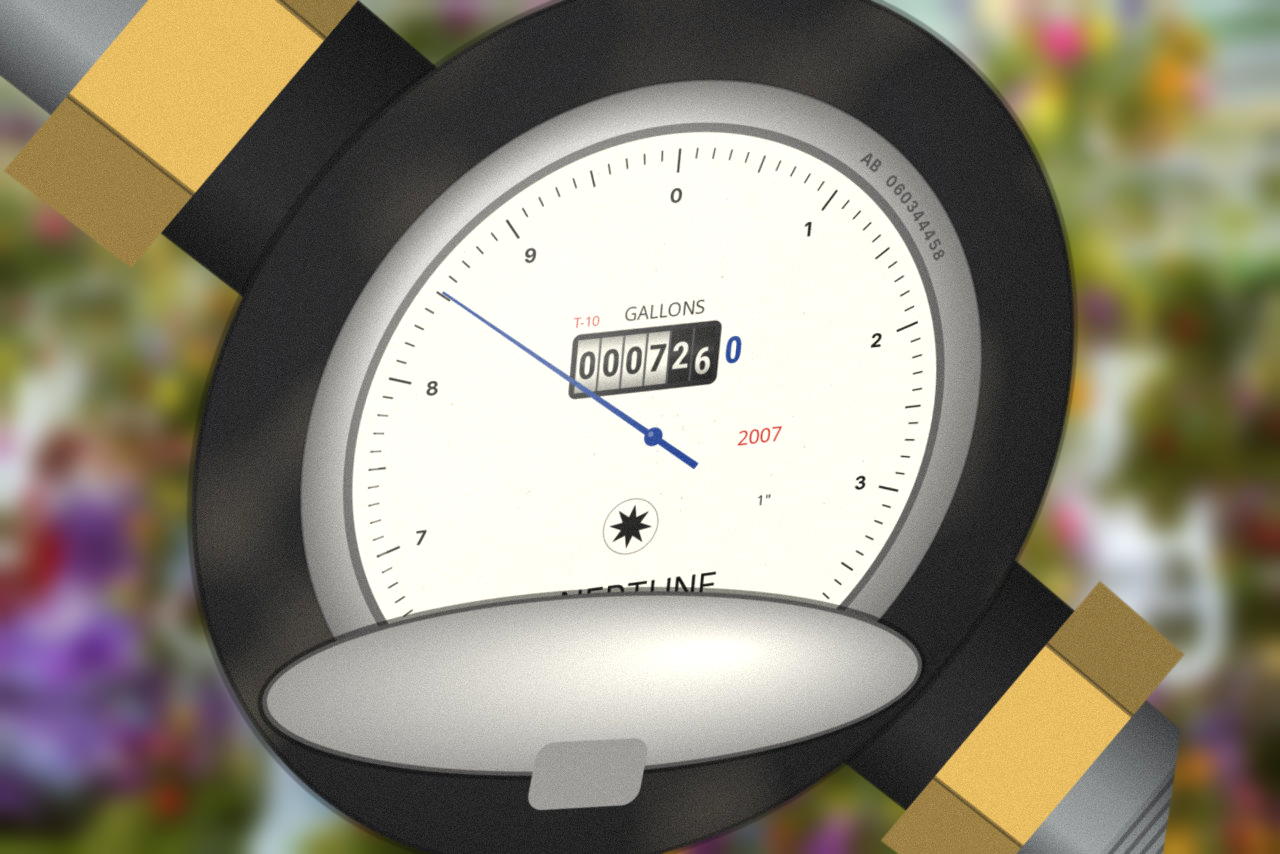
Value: 7258.5 gal
